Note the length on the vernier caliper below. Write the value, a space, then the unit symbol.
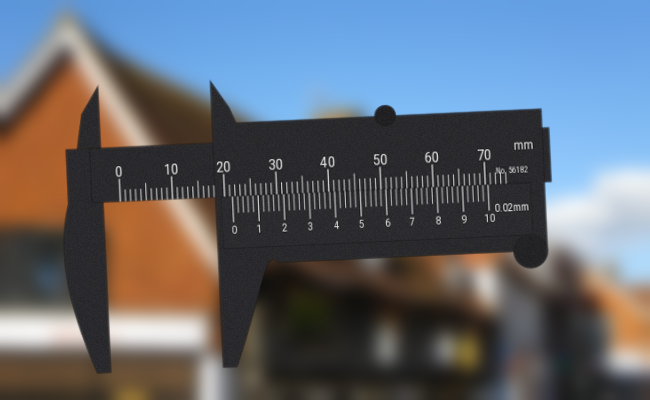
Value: 21.5 mm
